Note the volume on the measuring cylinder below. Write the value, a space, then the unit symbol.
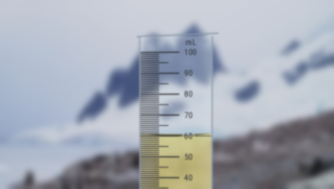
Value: 60 mL
